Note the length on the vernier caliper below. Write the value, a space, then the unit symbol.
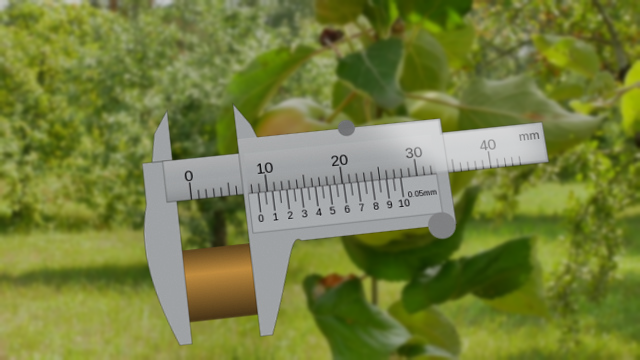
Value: 8.8 mm
